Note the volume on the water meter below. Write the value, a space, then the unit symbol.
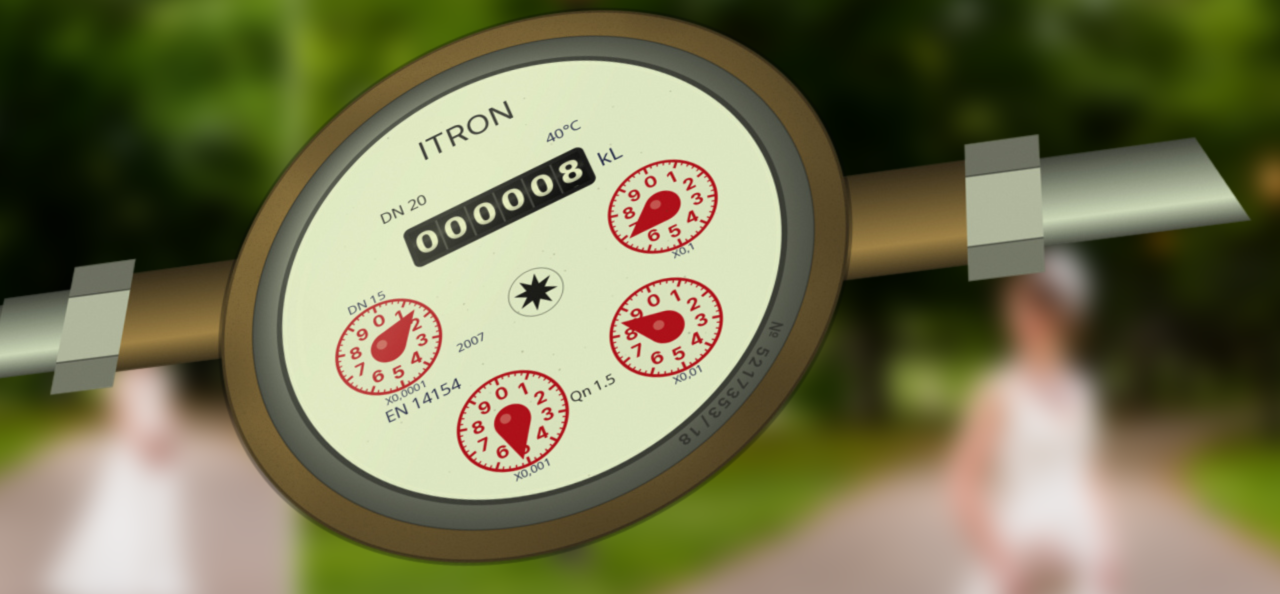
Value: 8.6851 kL
